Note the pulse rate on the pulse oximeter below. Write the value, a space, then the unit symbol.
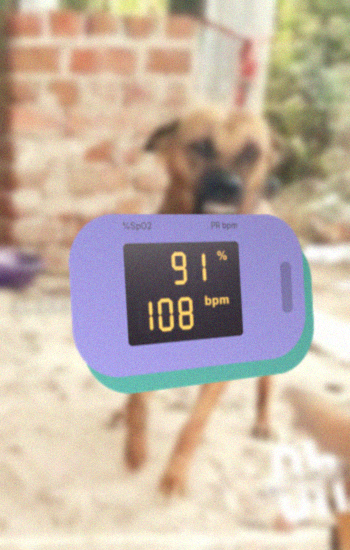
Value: 108 bpm
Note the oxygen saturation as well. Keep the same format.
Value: 91 %
